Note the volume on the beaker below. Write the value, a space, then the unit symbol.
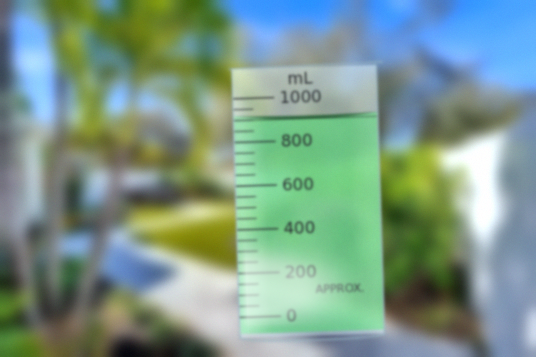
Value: 900 mL
